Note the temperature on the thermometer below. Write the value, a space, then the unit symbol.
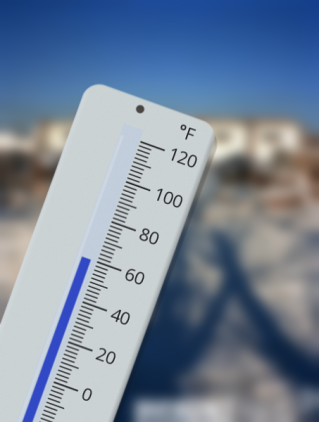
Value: 60 °F
